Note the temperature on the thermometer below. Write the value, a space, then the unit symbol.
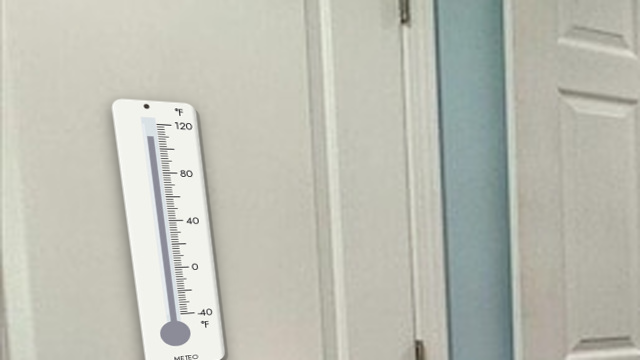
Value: 110 °F
